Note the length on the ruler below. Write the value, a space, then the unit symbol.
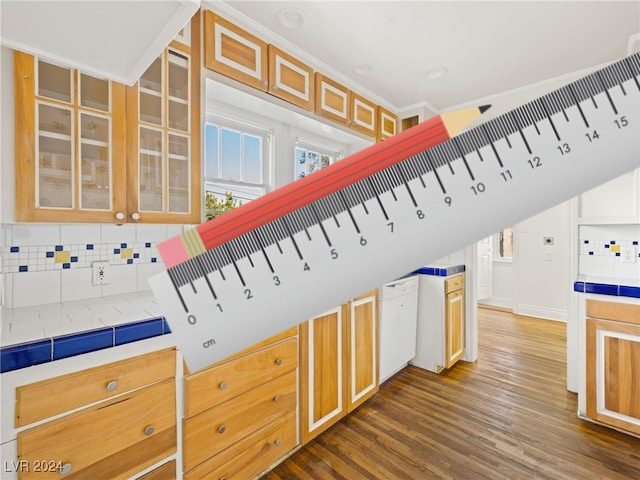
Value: 11.5 cm
